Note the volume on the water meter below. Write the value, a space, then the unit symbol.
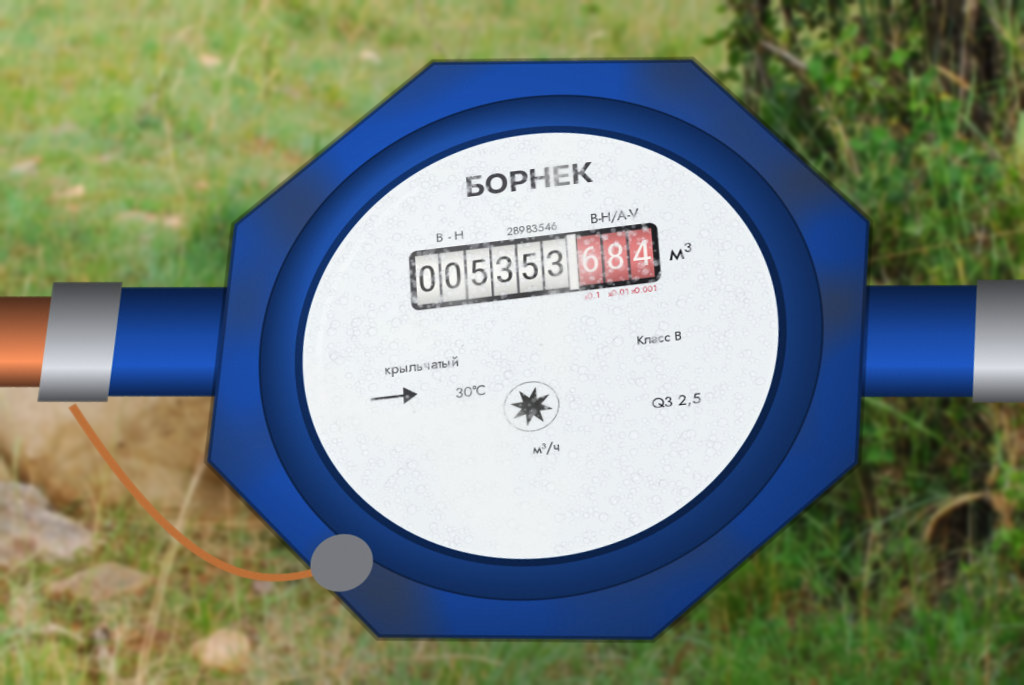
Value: 5353.684 m³
